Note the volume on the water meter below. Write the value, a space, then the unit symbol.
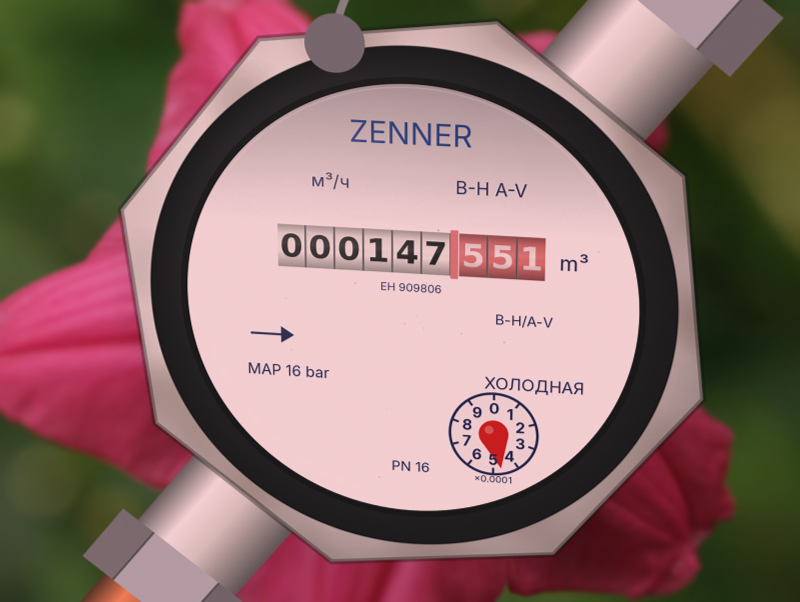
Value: 147.5514 m³
